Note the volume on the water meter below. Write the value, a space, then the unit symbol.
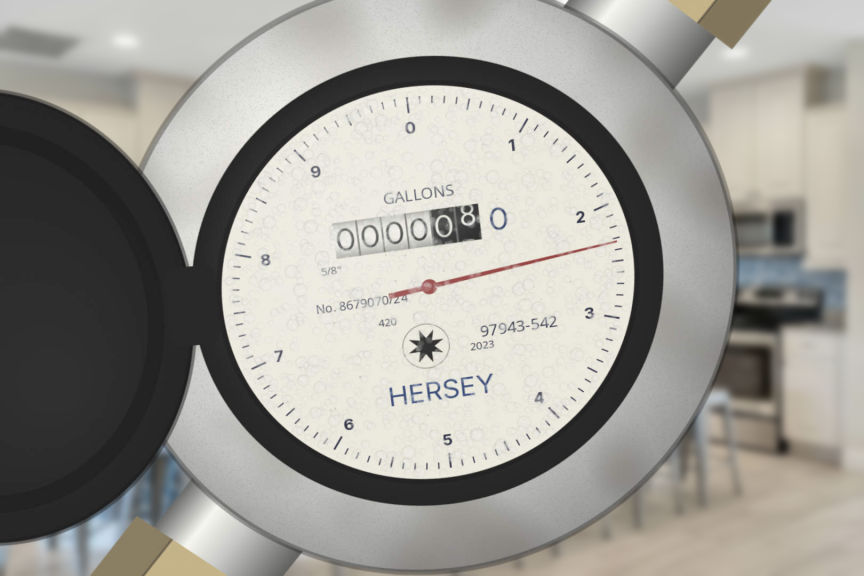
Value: 82.3 gal
